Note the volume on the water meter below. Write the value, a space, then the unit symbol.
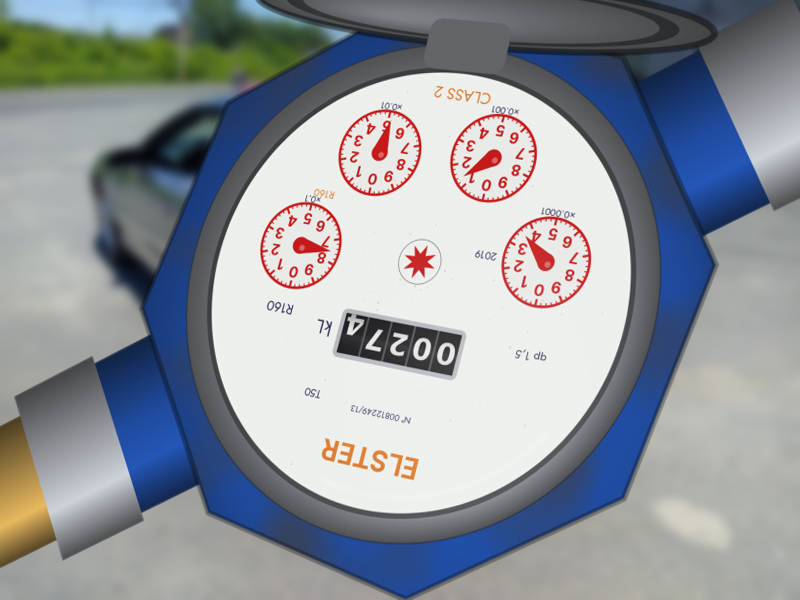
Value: 273.7513 kL
